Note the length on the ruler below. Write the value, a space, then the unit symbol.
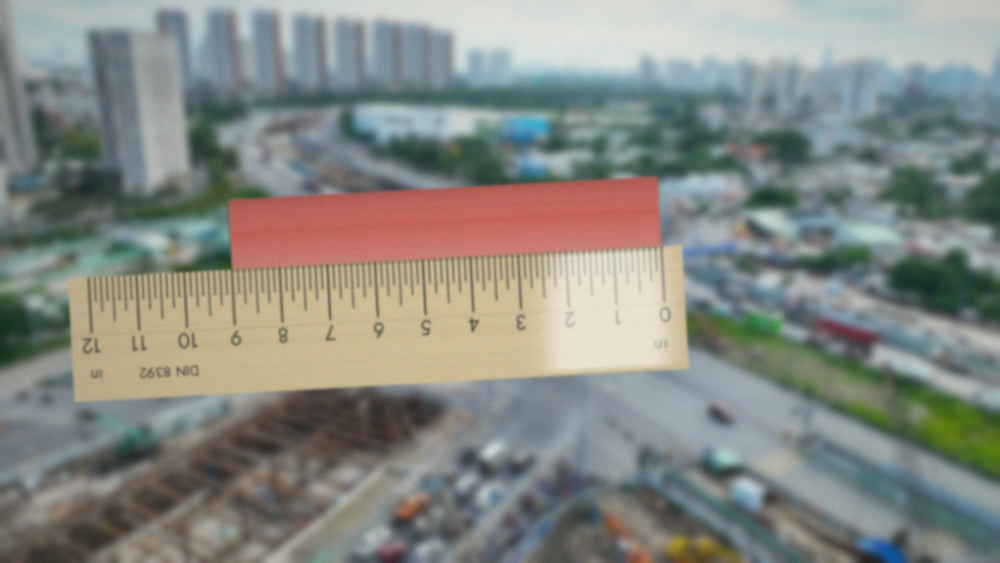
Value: 9 in
